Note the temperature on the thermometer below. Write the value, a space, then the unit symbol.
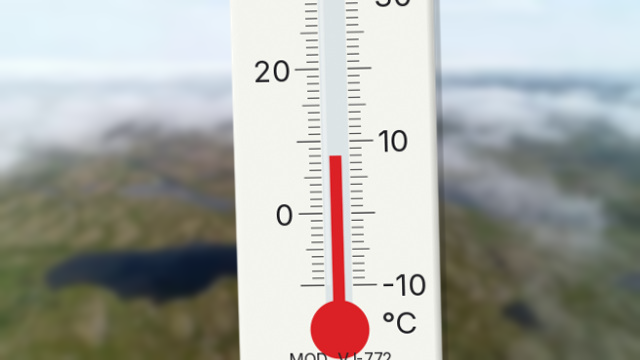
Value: 8 °C
